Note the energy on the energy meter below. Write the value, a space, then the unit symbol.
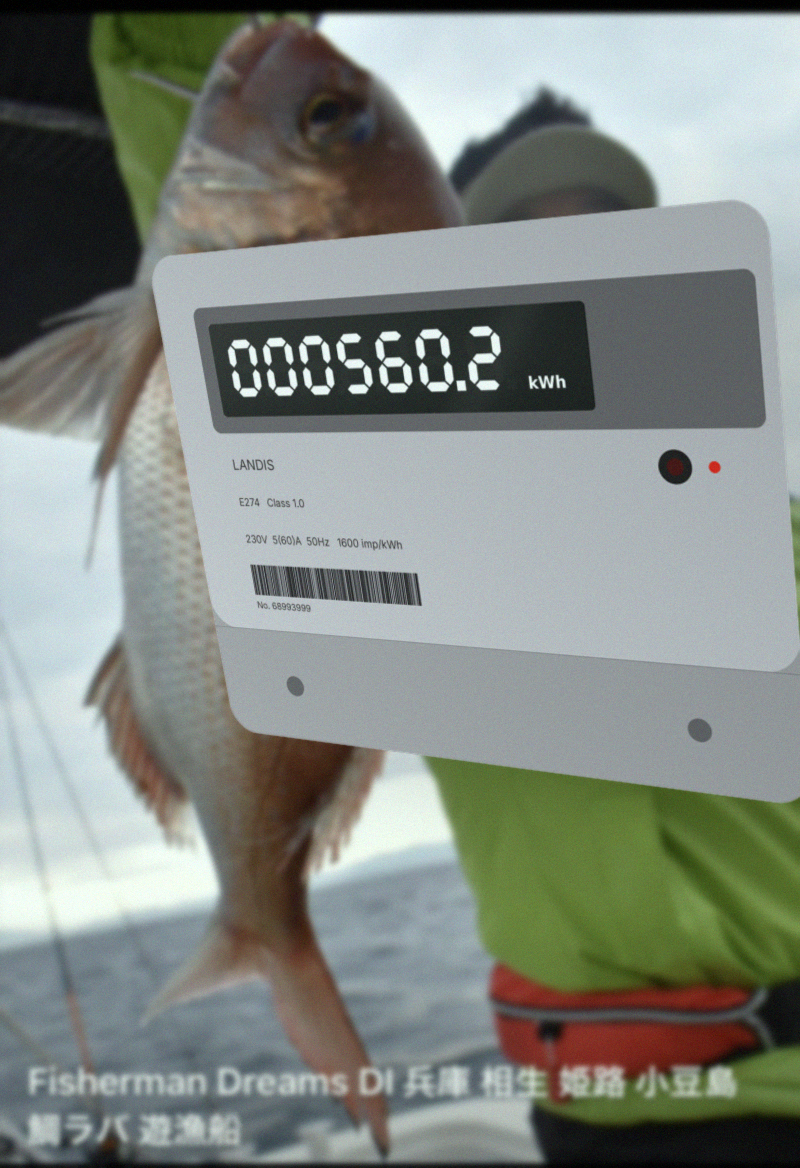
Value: 560.2 kWh
